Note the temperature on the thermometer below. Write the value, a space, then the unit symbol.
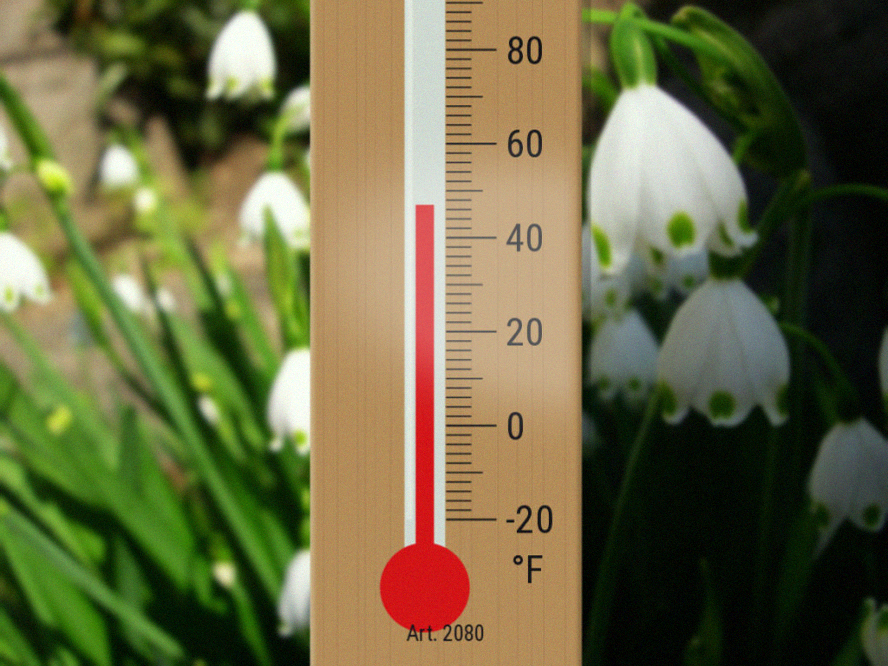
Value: 47 °F
